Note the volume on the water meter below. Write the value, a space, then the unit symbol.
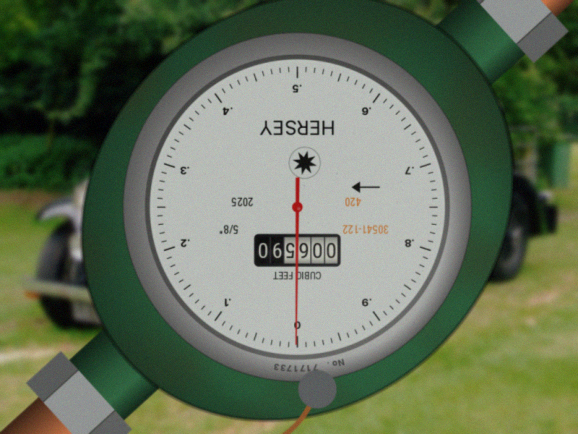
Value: 6590.00 ft³
